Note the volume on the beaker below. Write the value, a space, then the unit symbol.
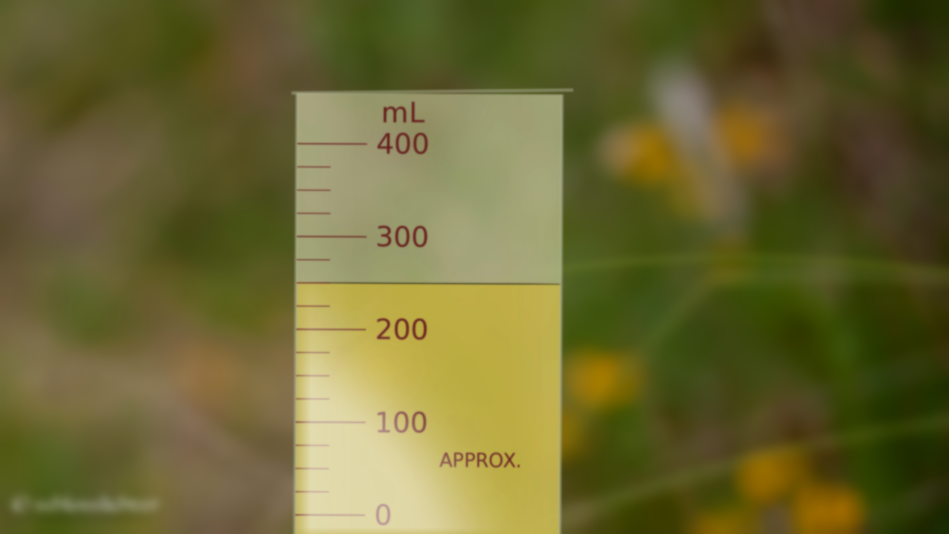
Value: 250 mL
